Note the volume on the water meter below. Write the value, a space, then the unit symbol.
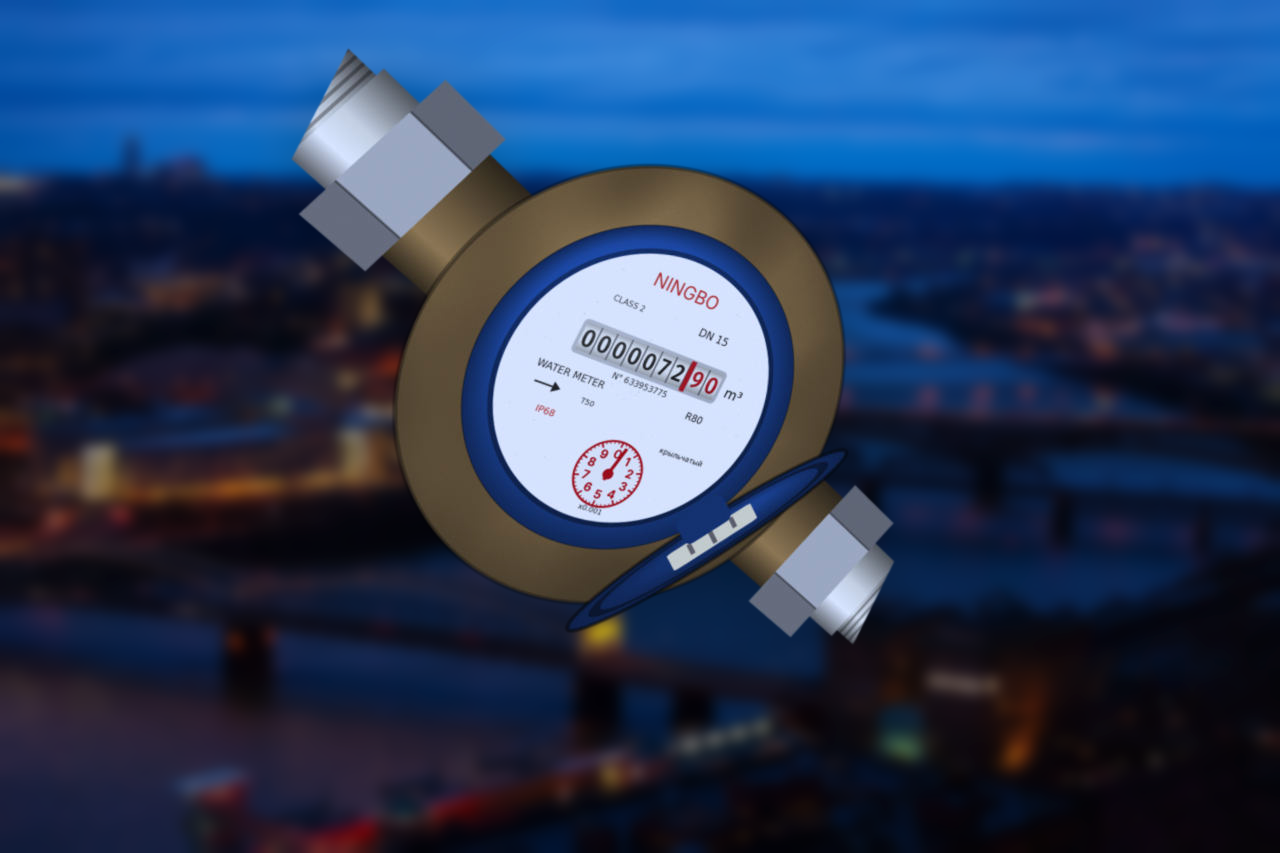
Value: 72.900 m³
